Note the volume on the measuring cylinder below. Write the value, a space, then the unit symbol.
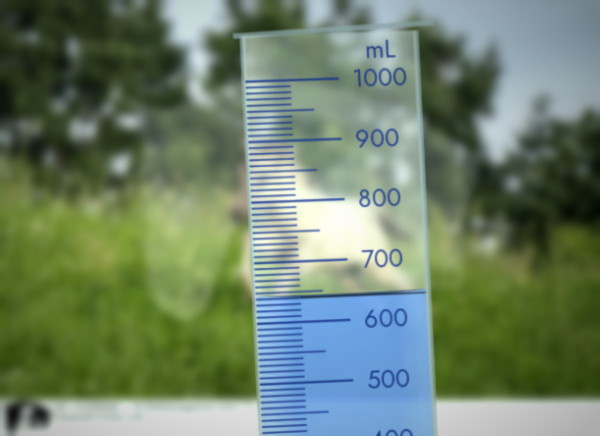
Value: 640 mL
